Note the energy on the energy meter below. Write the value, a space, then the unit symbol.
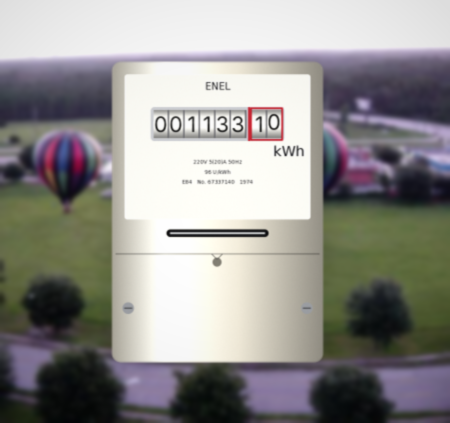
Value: 1133.10 kWh
